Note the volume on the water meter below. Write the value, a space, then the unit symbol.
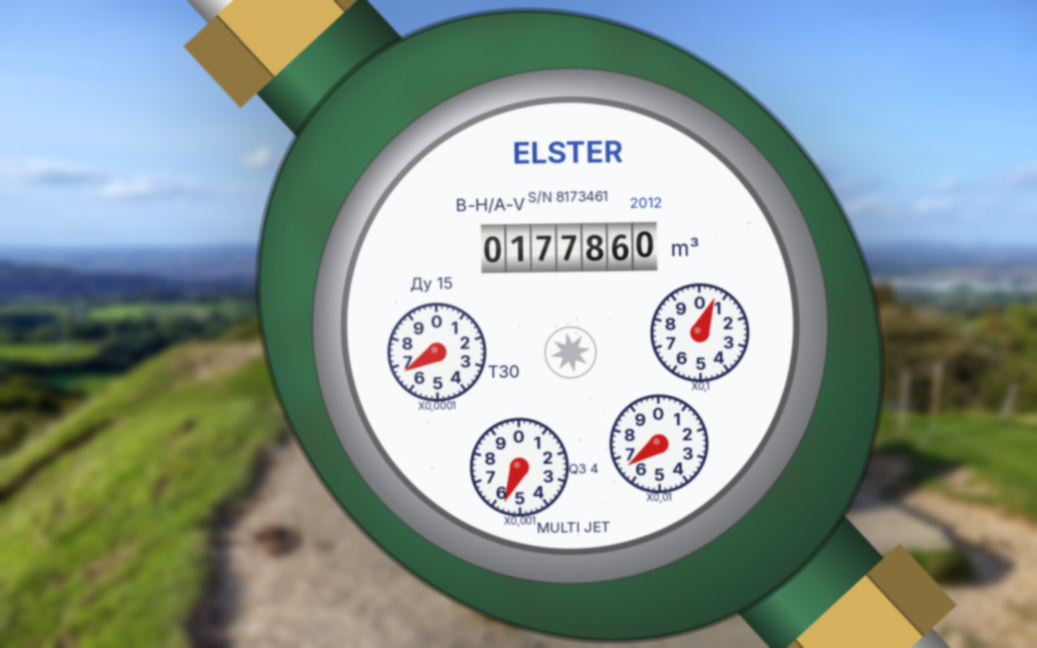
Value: 177860.0656 m³
